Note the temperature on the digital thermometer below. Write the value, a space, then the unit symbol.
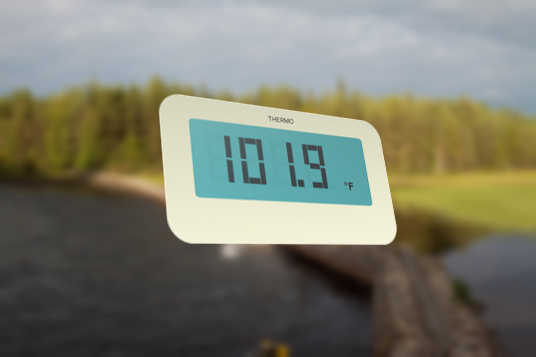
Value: 101.9 °F
